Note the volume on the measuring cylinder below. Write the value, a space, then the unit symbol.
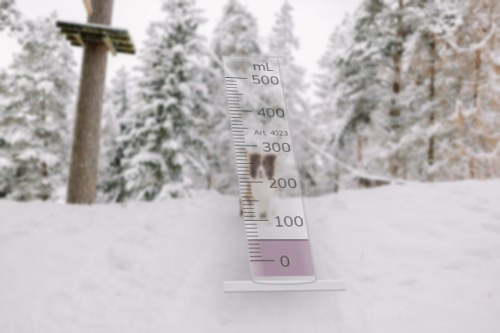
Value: 50 mL
